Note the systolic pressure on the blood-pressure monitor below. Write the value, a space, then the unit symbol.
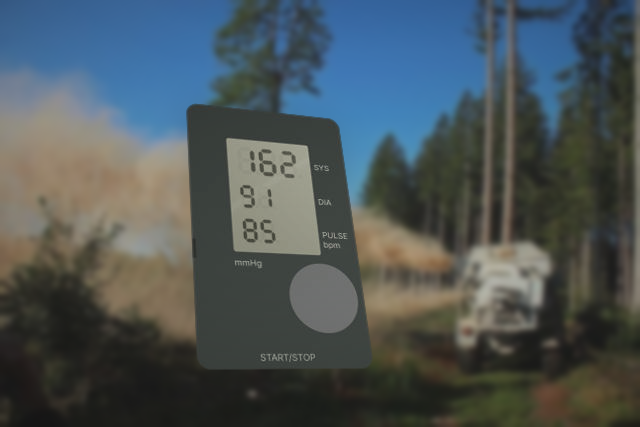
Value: 162 mmHg
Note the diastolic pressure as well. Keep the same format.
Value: 91 mmHg
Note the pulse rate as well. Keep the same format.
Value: 85 bpm
